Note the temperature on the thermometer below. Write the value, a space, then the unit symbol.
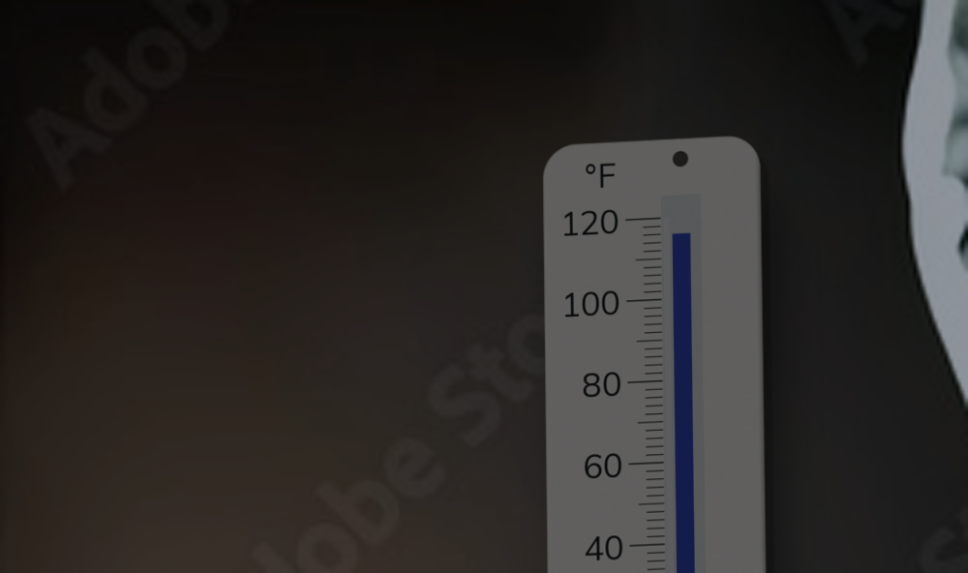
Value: 116 °F
